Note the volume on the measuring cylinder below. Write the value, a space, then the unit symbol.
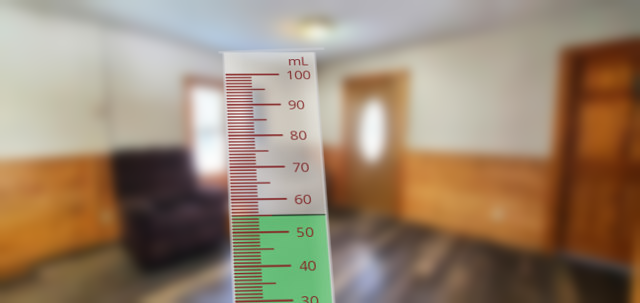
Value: 55 mL
